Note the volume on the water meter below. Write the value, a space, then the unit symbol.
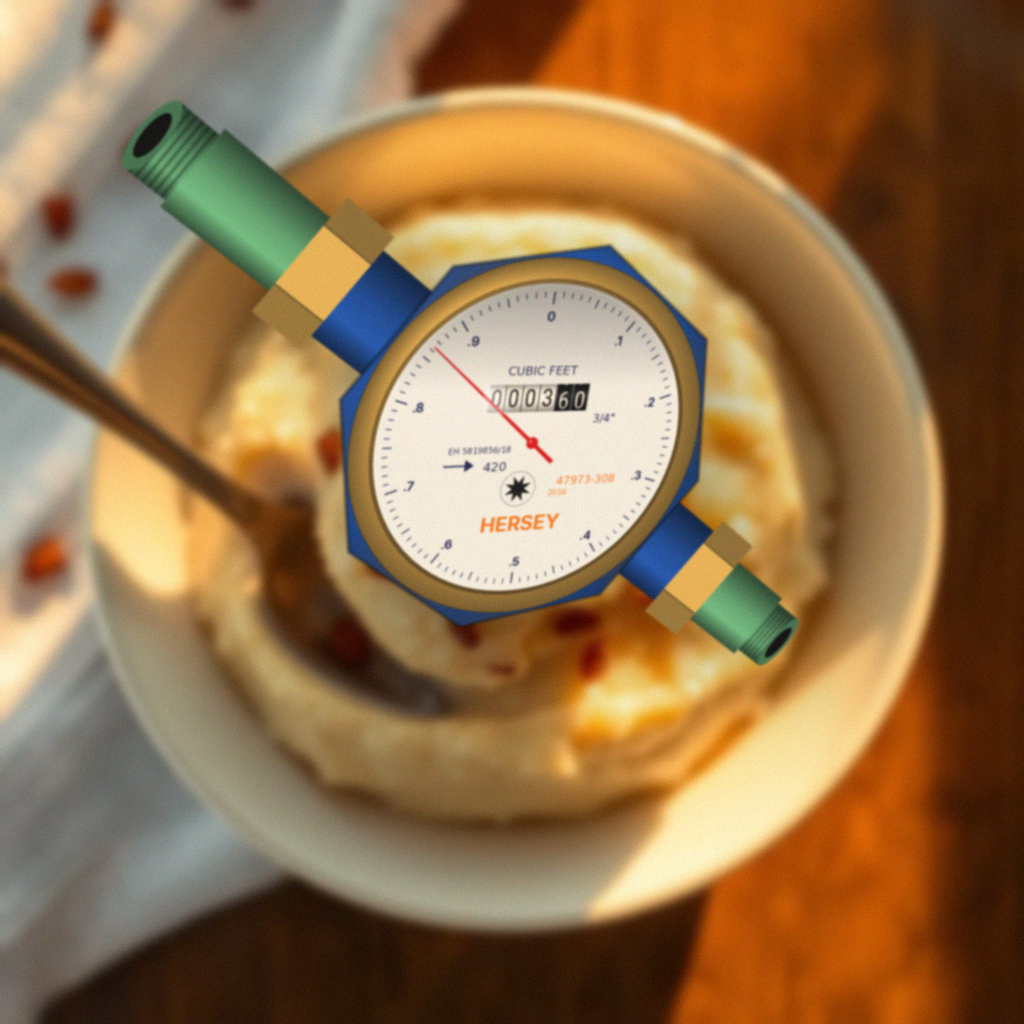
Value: 359.86 ft³
